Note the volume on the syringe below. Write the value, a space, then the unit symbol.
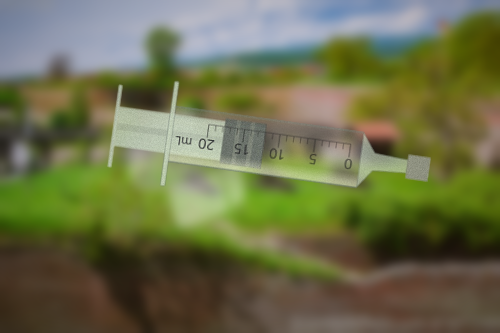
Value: 12 mL
